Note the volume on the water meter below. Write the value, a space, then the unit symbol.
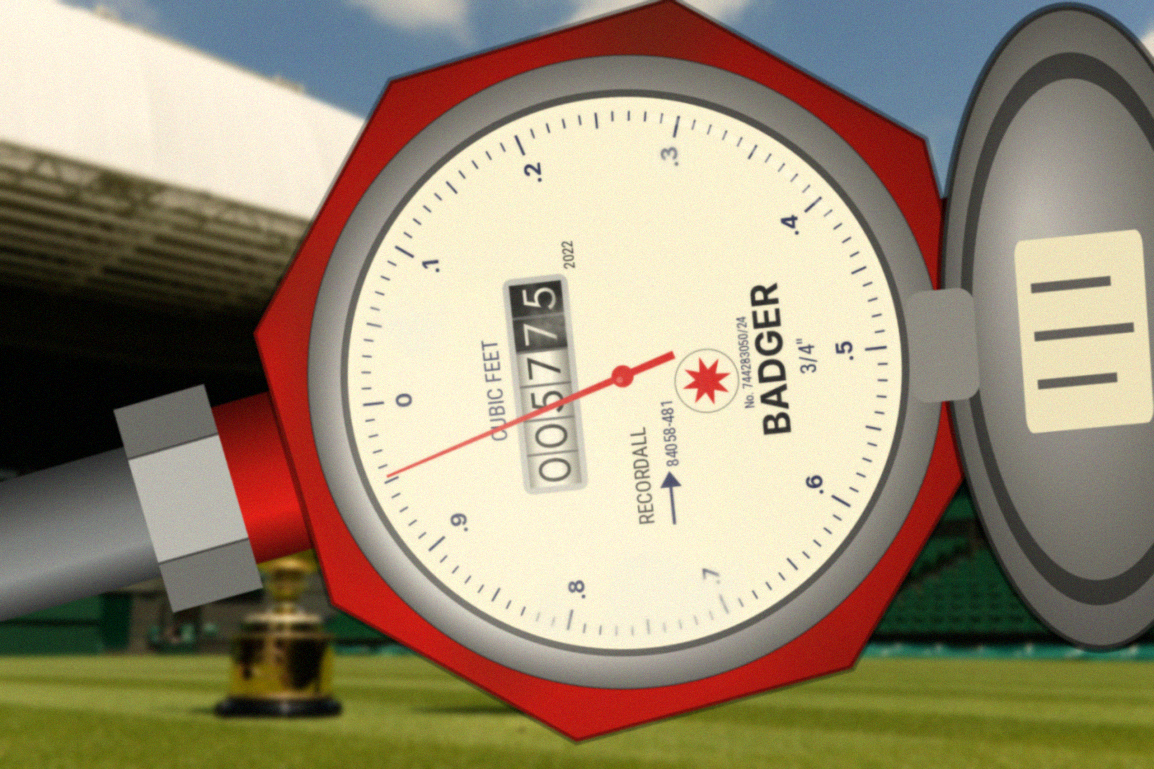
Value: 5774.95 ft³
